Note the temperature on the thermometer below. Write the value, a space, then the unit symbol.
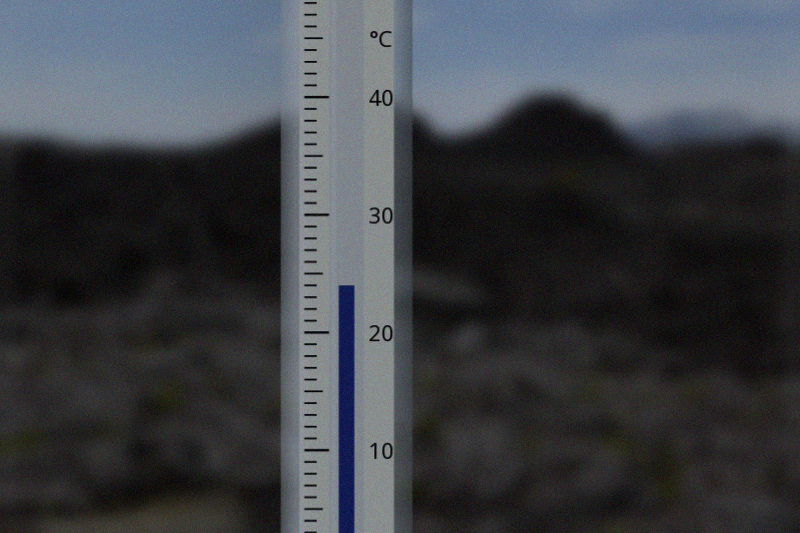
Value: 24 °C
